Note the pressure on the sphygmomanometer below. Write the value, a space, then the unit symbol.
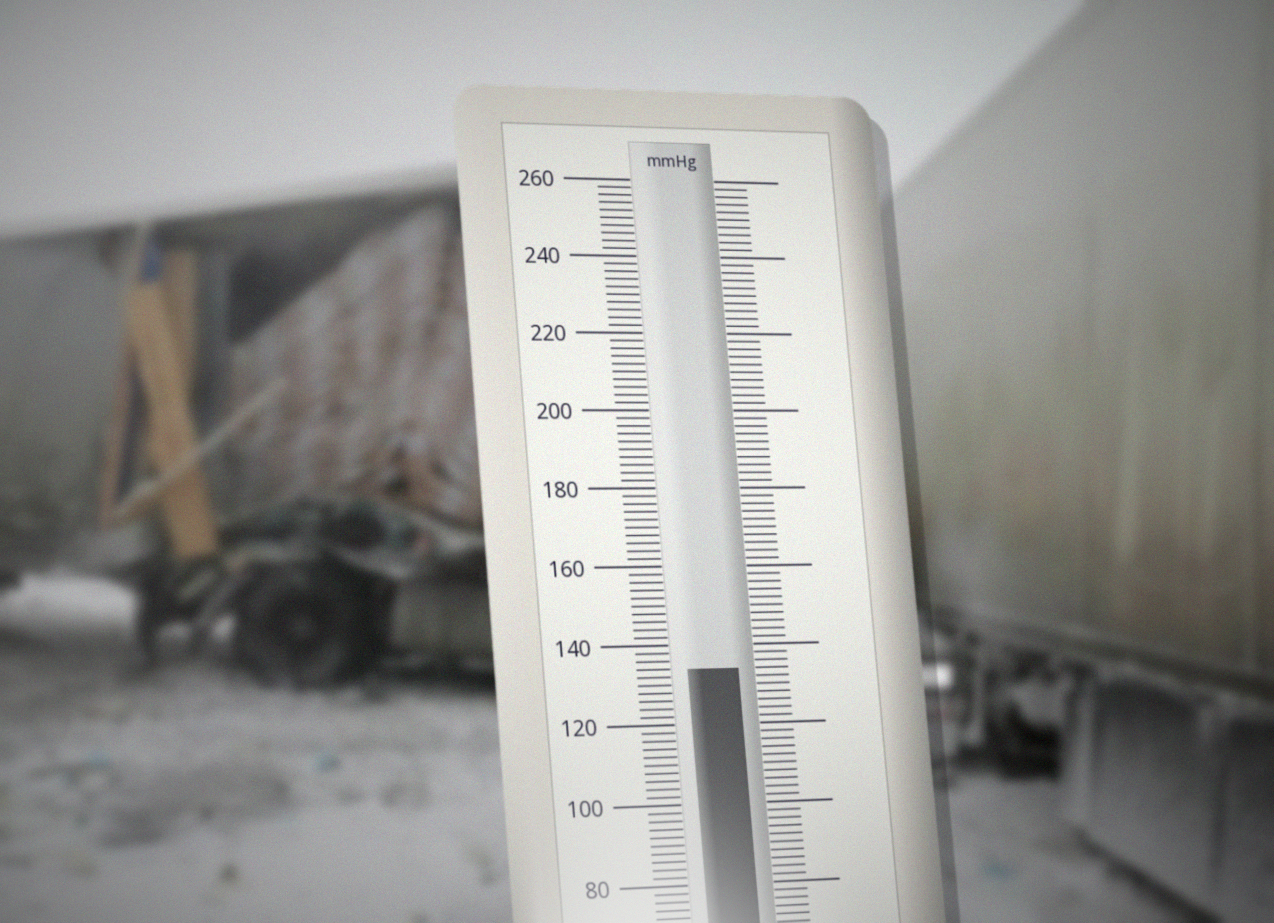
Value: 134 mmHg
